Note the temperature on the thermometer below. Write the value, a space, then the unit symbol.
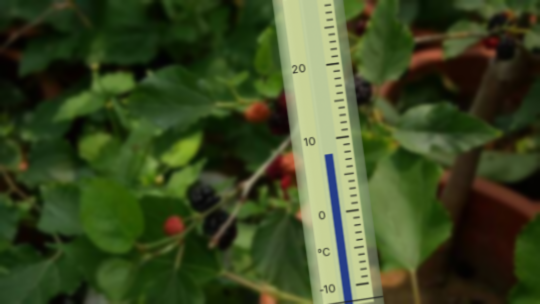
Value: 8 °C
